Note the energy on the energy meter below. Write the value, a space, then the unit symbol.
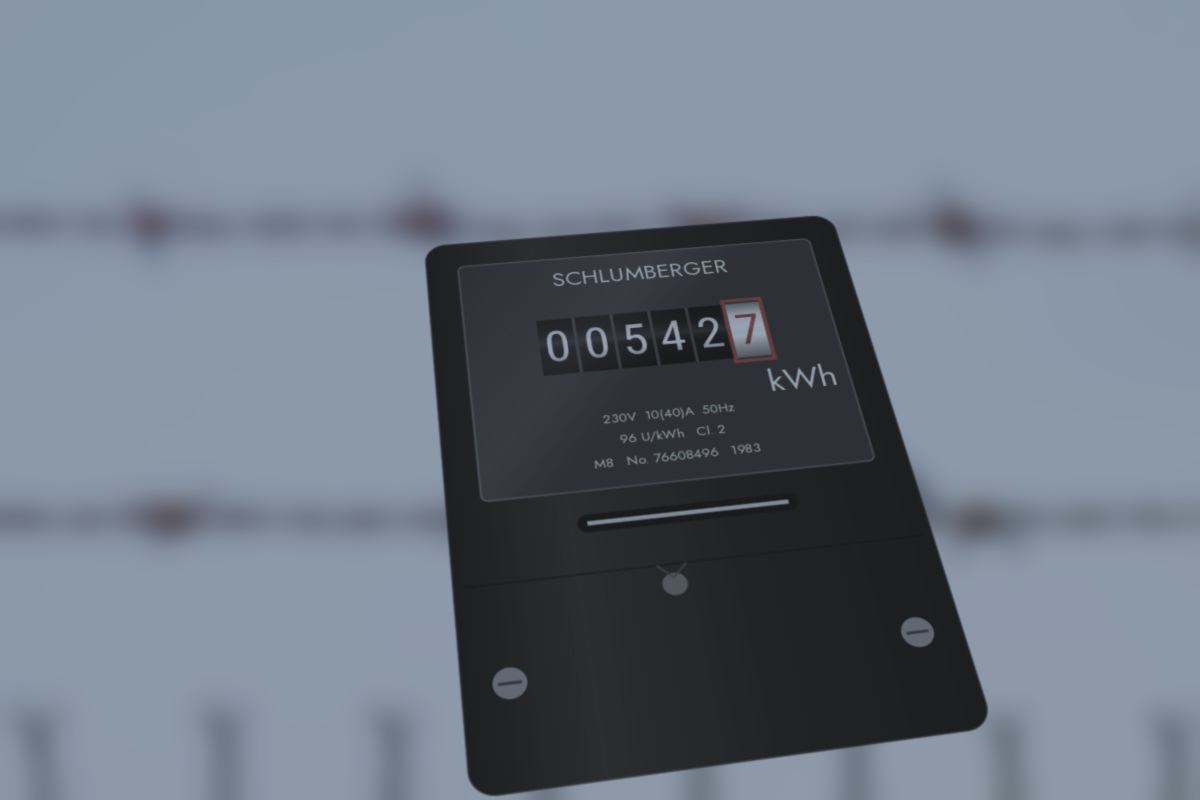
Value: 542.7 kWh
